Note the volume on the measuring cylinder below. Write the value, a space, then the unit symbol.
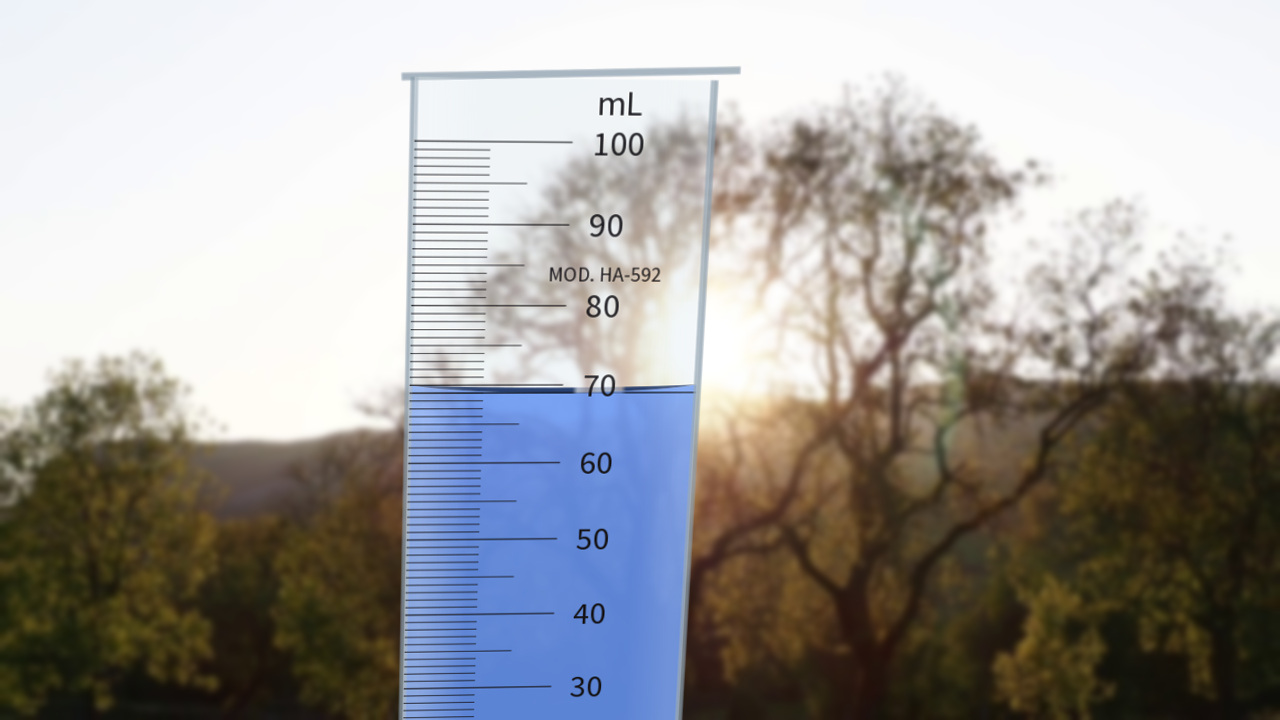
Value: 69 mL
